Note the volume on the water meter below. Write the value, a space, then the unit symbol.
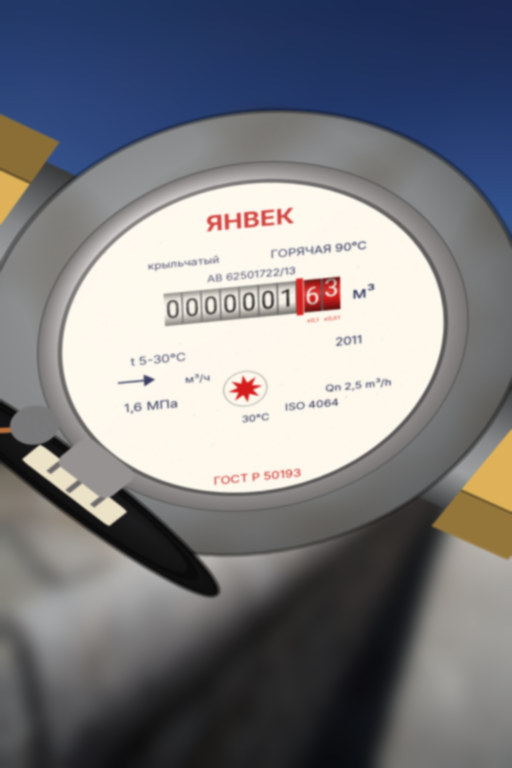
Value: 1.63 m³
